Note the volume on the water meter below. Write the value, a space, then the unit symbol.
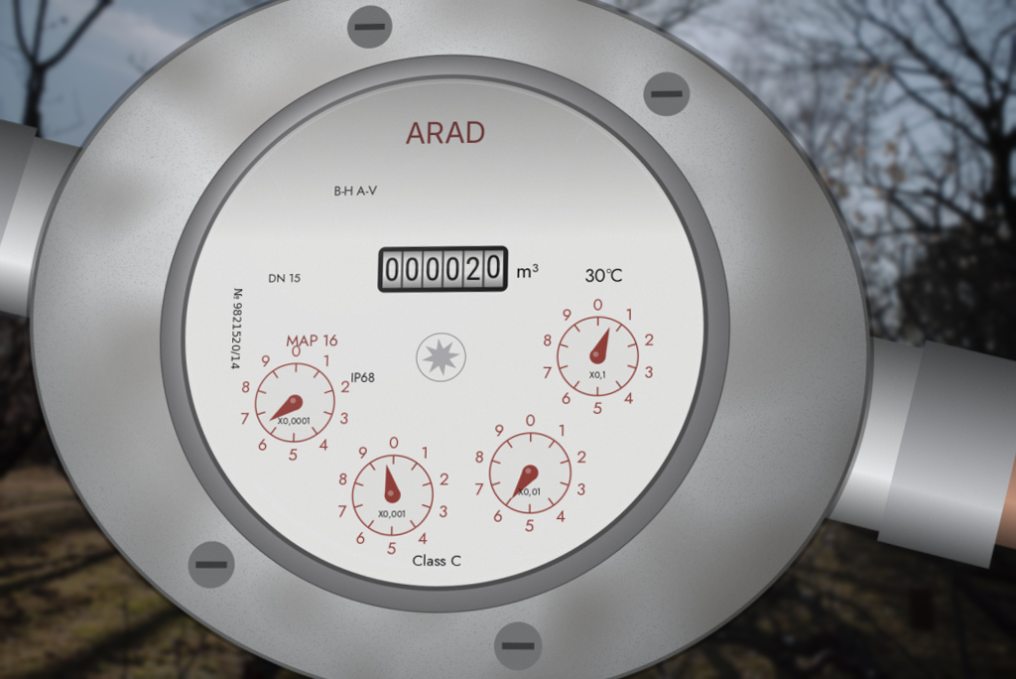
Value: 20.0596 m³
